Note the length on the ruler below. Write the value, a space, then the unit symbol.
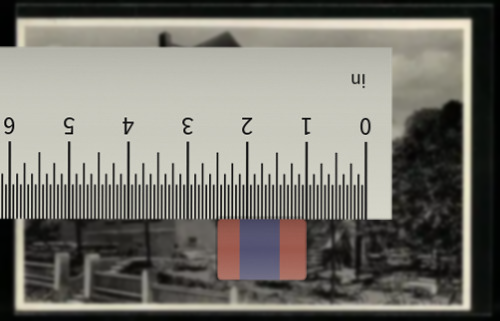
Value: 1.5 in
